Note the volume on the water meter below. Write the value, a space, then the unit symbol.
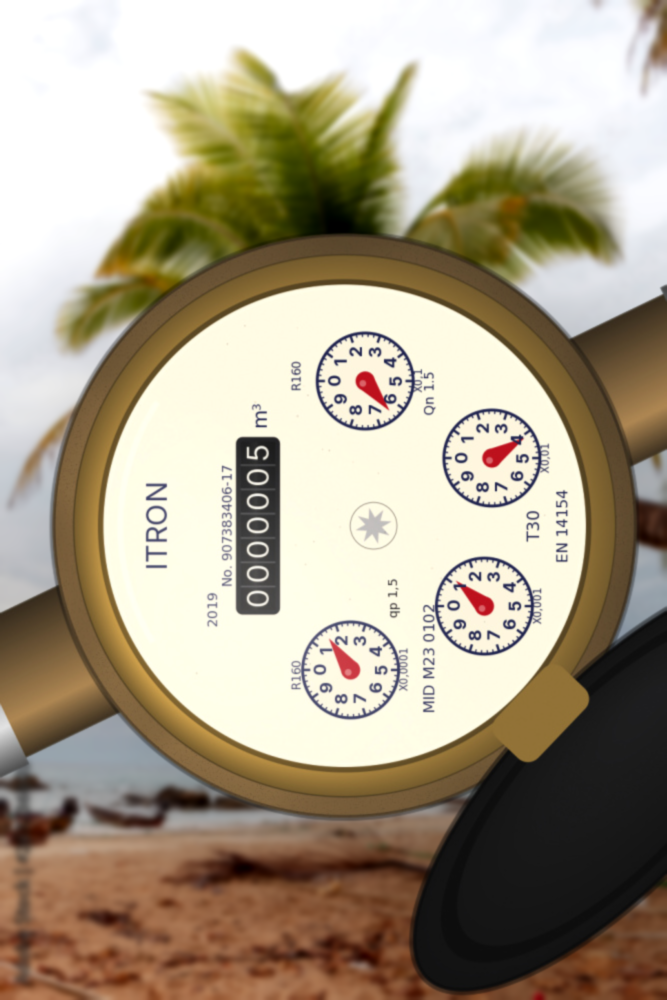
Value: 5.6411 m³
